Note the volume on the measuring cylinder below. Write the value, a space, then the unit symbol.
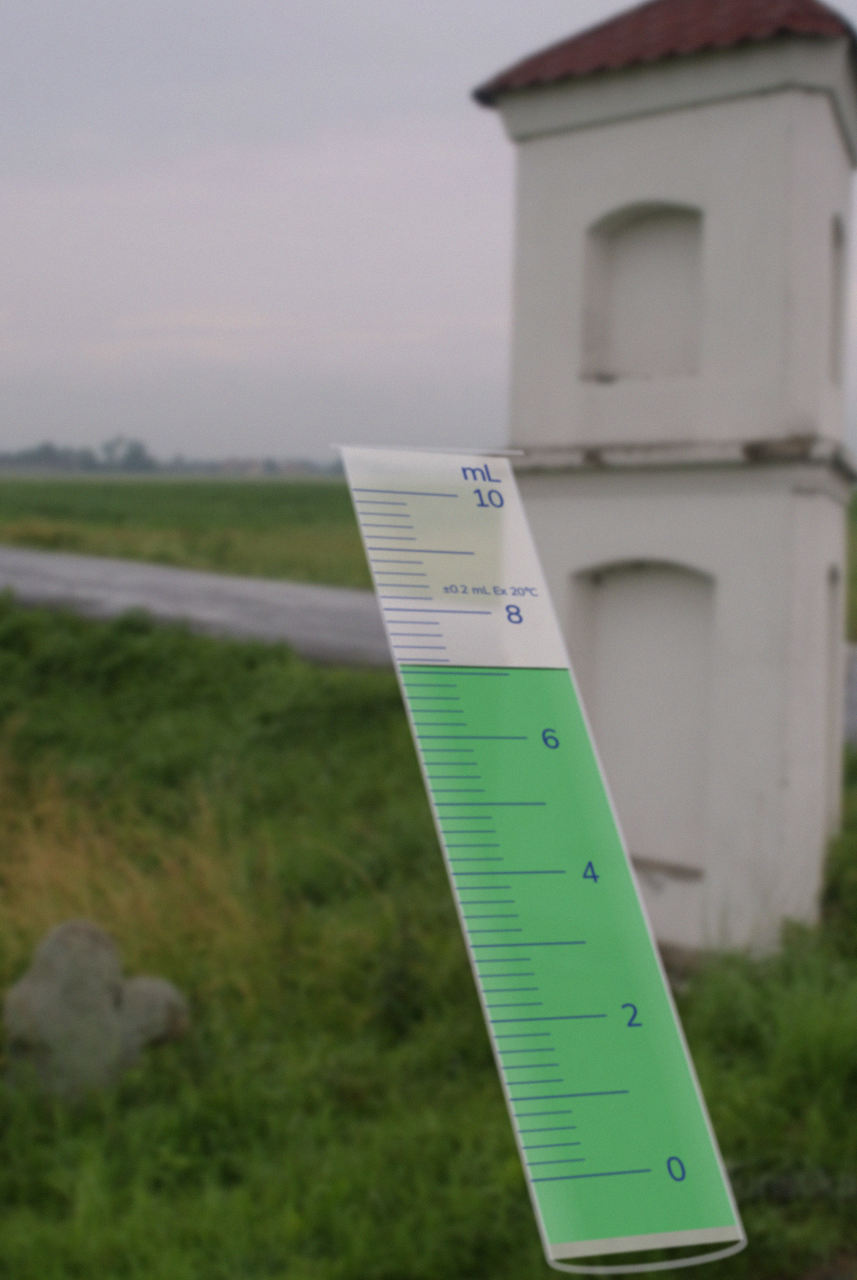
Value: 7.1 mL
